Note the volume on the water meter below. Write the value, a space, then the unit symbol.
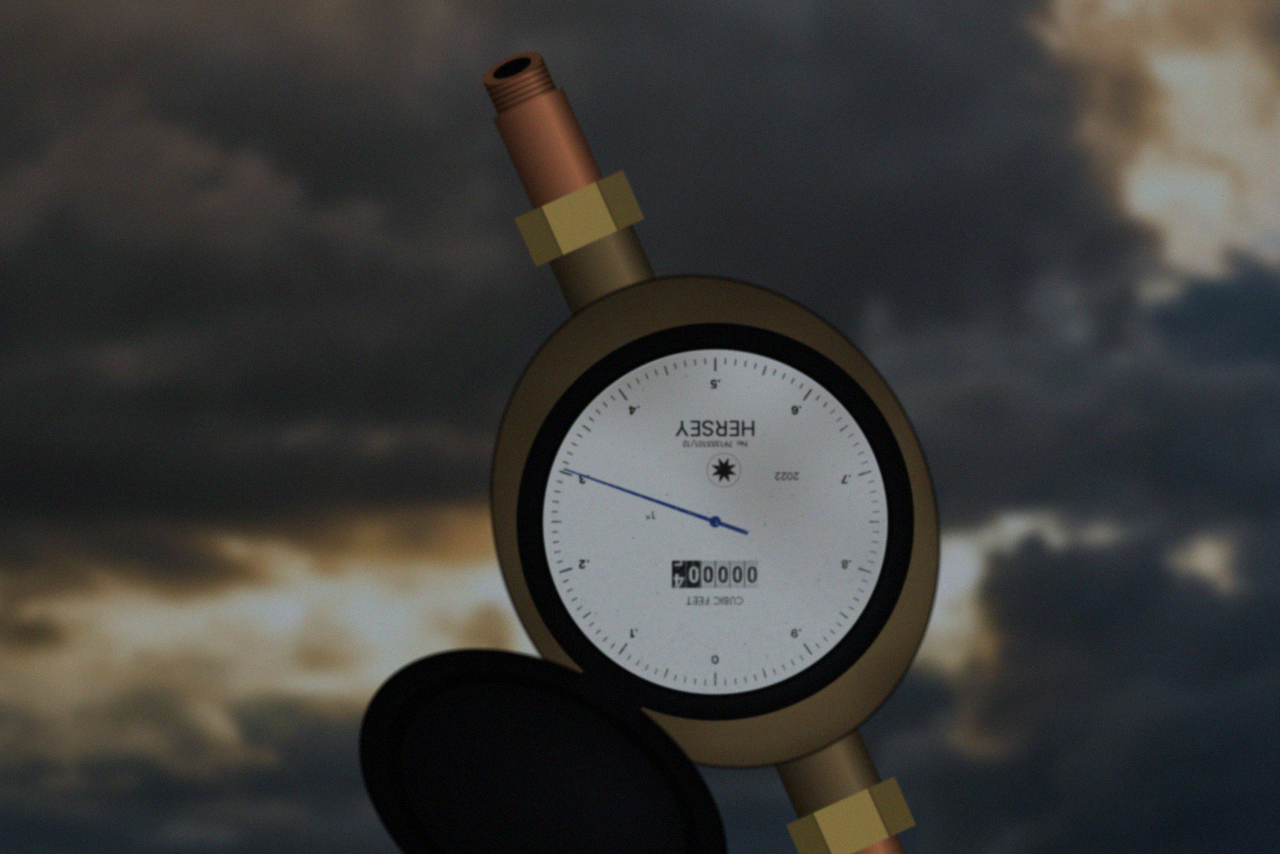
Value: 4.30 ft³
